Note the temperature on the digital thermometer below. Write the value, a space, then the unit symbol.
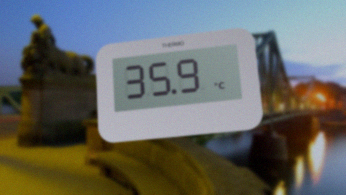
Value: 35.9 °C
